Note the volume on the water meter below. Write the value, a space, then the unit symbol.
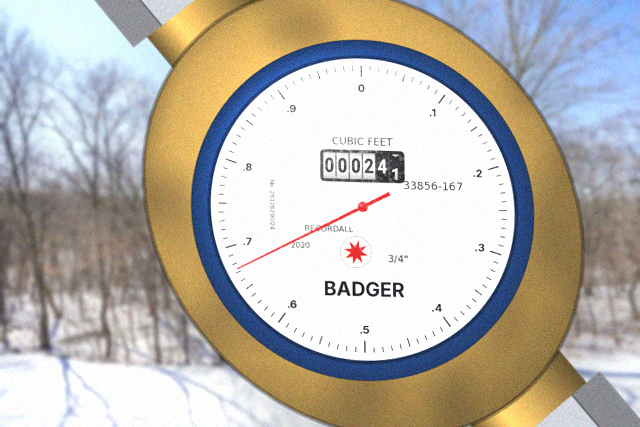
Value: 240.67 ft³
